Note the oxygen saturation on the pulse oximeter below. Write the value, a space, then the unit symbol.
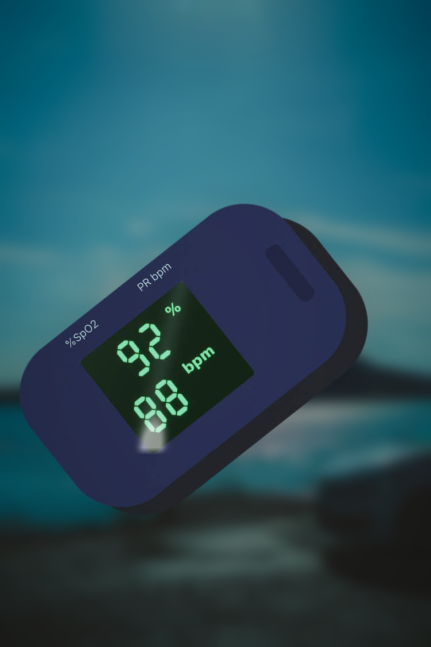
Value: 92 %
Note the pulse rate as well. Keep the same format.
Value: 88 bpm
